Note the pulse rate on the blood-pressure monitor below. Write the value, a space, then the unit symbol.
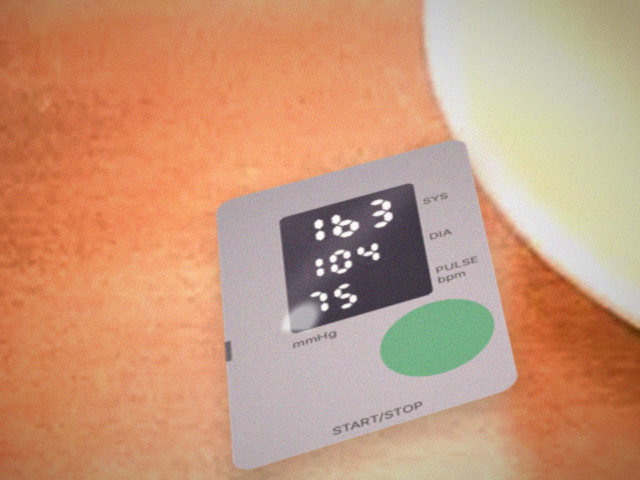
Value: 75 bpm
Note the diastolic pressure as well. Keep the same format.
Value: 104 mmHg
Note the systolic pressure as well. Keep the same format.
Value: 163 mmHg
